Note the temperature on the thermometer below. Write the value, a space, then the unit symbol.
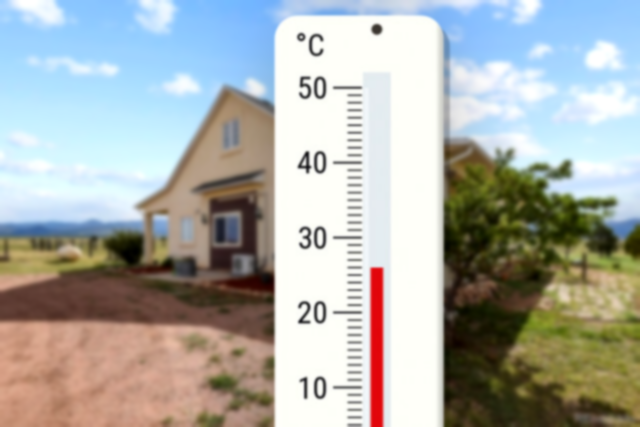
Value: 26 °C
